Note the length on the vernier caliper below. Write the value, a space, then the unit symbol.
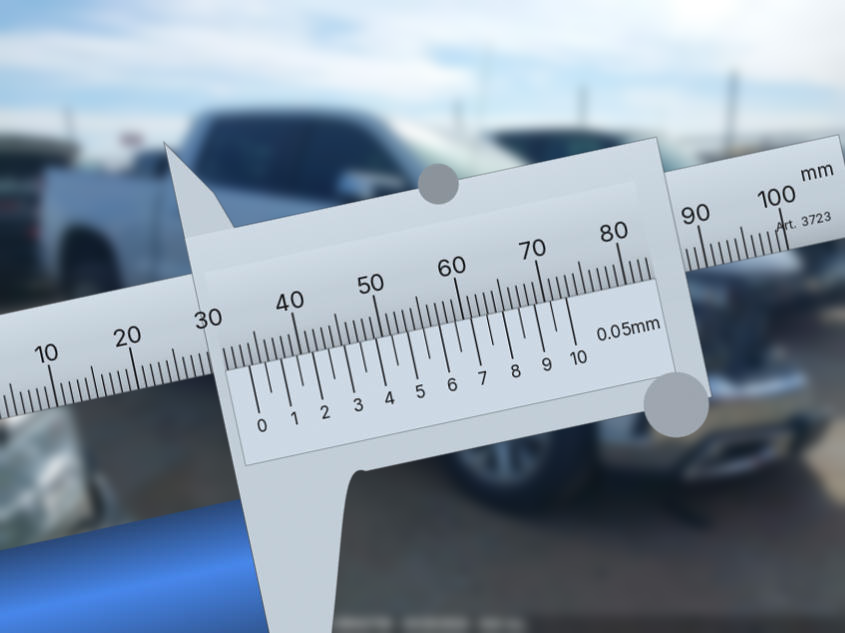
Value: 33.6 mm
